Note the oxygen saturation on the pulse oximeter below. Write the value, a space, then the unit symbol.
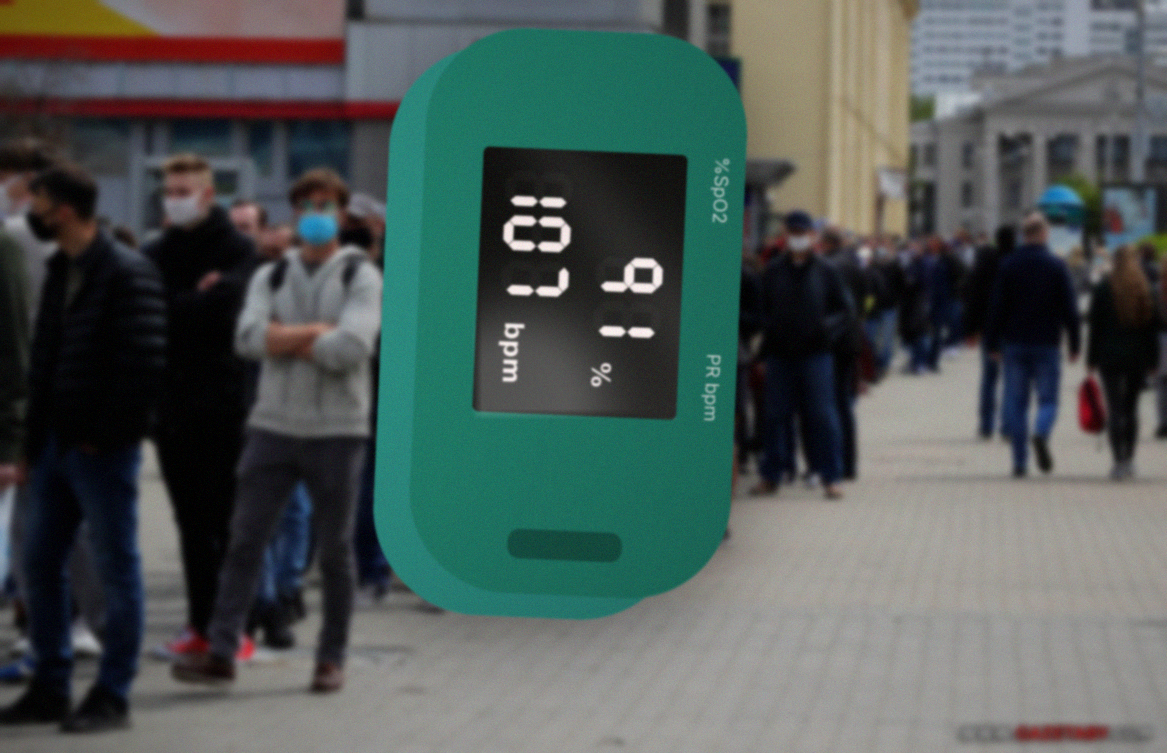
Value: 91 %
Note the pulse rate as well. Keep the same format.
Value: 107 bpm
